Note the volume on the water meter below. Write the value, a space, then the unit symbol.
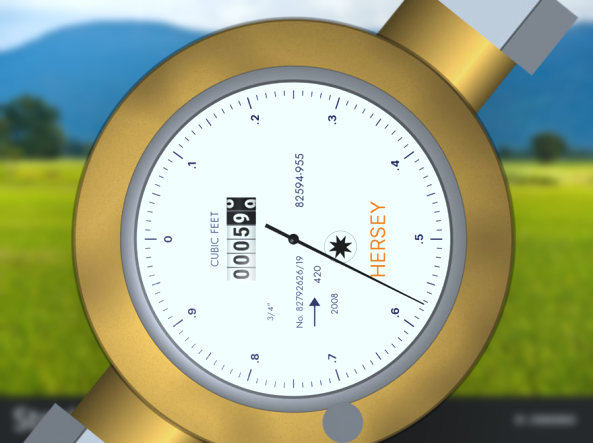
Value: 598.57 ft³
